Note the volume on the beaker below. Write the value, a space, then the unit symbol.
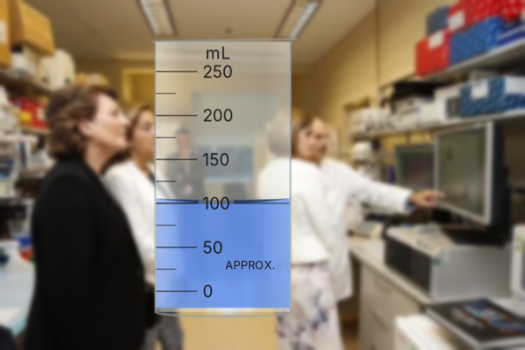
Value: 100 mL
